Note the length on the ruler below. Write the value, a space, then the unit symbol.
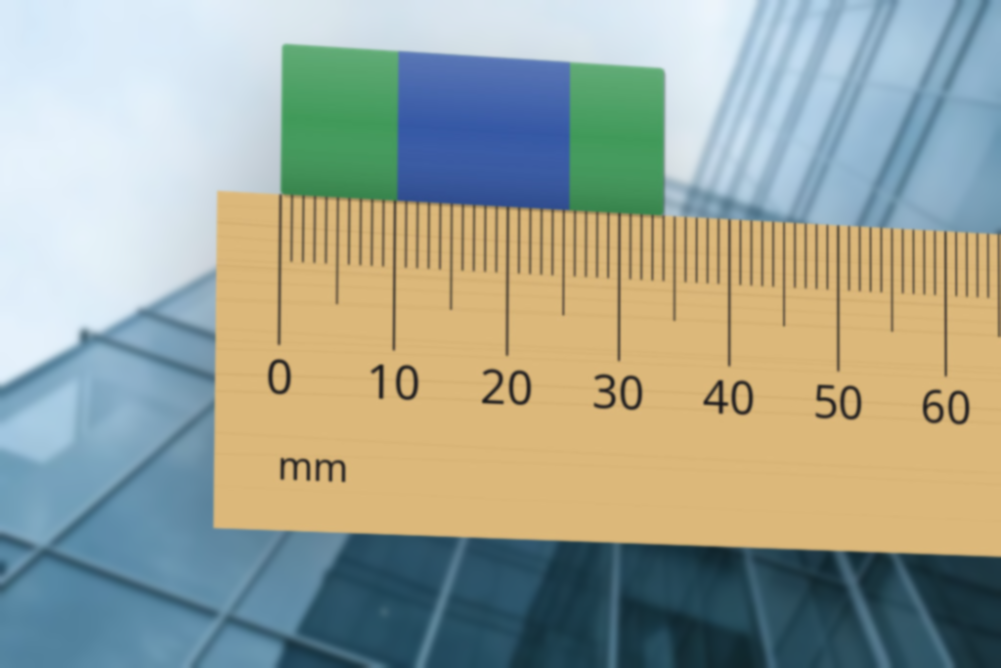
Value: 34 mm
